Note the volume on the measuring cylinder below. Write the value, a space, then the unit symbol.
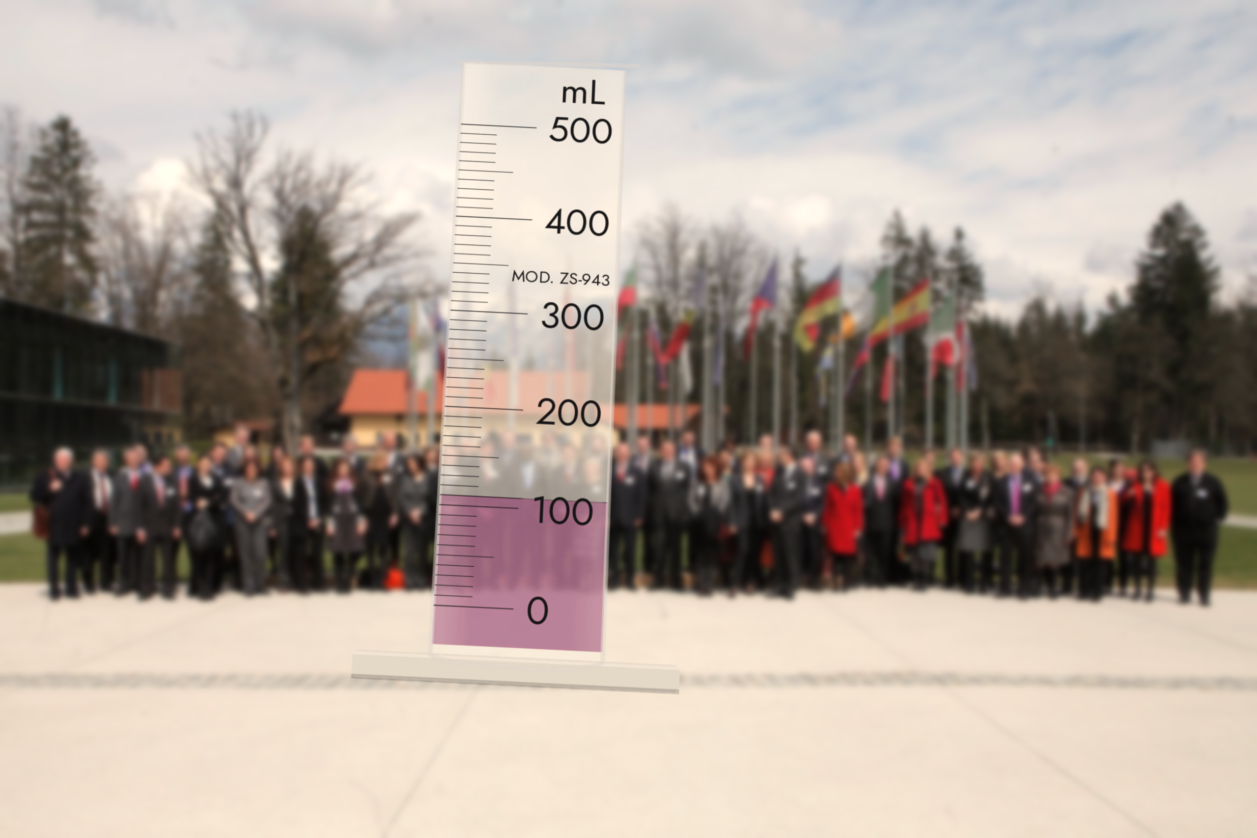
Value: 110 mL
